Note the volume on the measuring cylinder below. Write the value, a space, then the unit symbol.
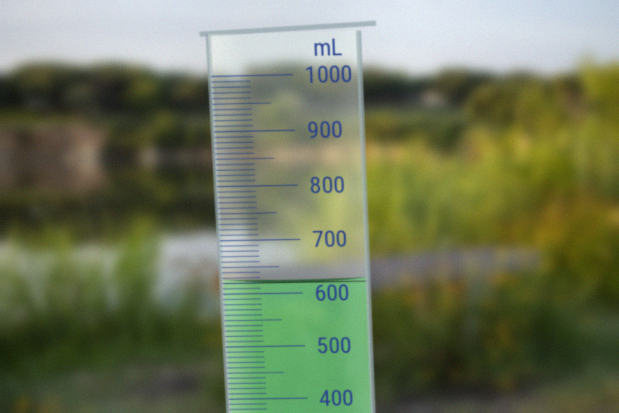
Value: 620 mL
